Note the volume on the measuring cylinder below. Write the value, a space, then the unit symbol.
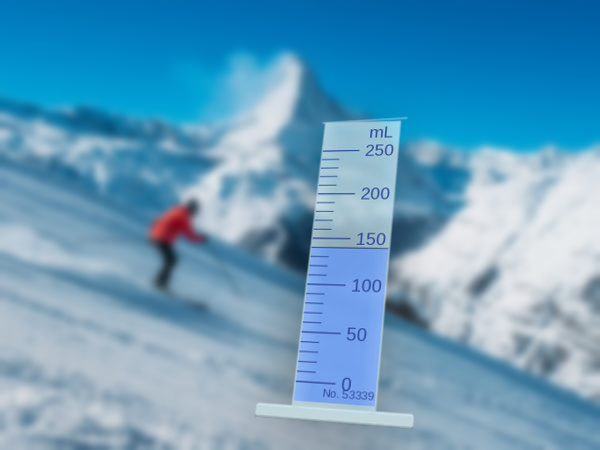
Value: 140 mL
